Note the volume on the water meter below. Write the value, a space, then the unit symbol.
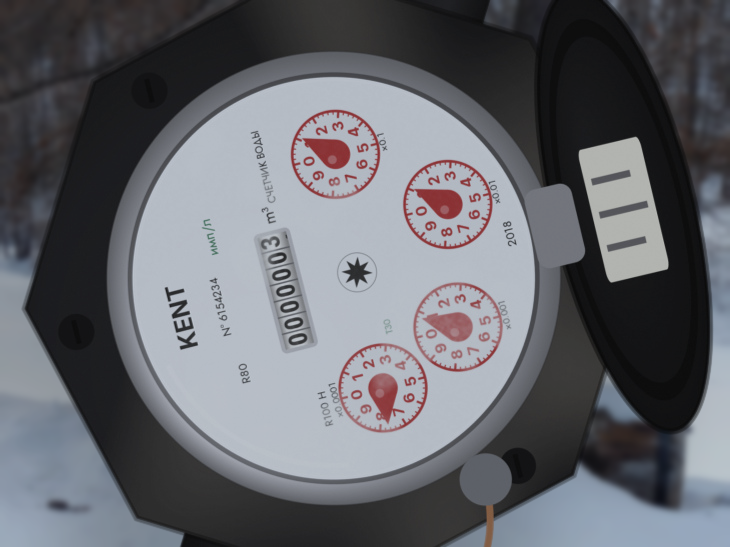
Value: 3.1107 m³
